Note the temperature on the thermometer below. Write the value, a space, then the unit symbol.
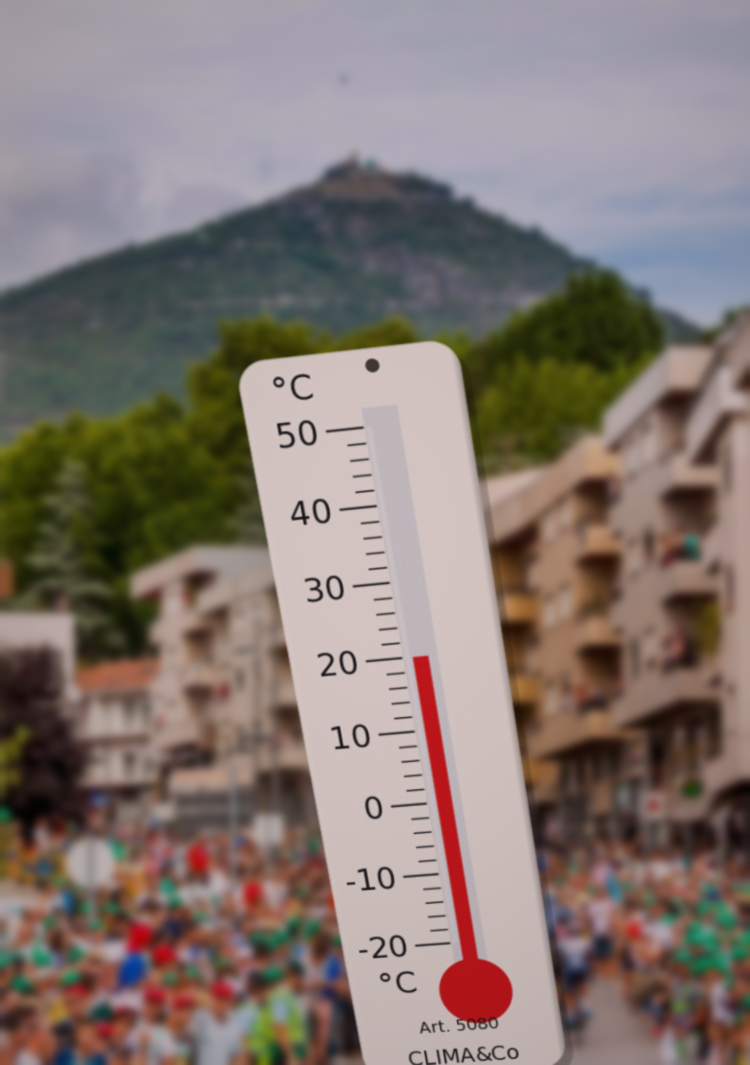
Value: 20 °C
